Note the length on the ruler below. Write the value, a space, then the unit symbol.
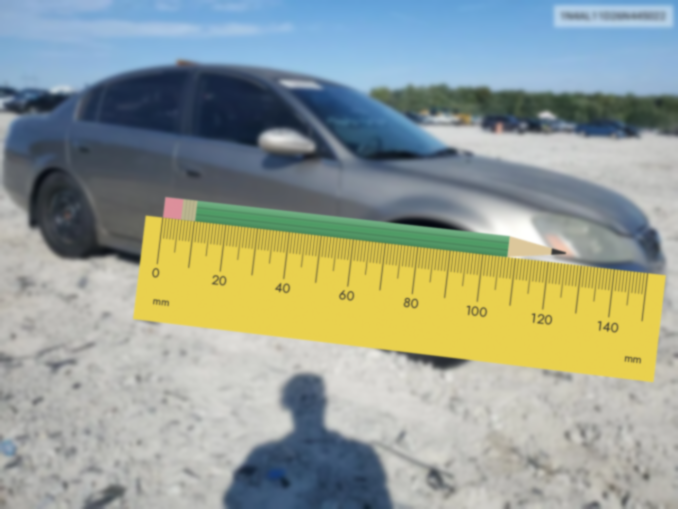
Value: 125 mm
